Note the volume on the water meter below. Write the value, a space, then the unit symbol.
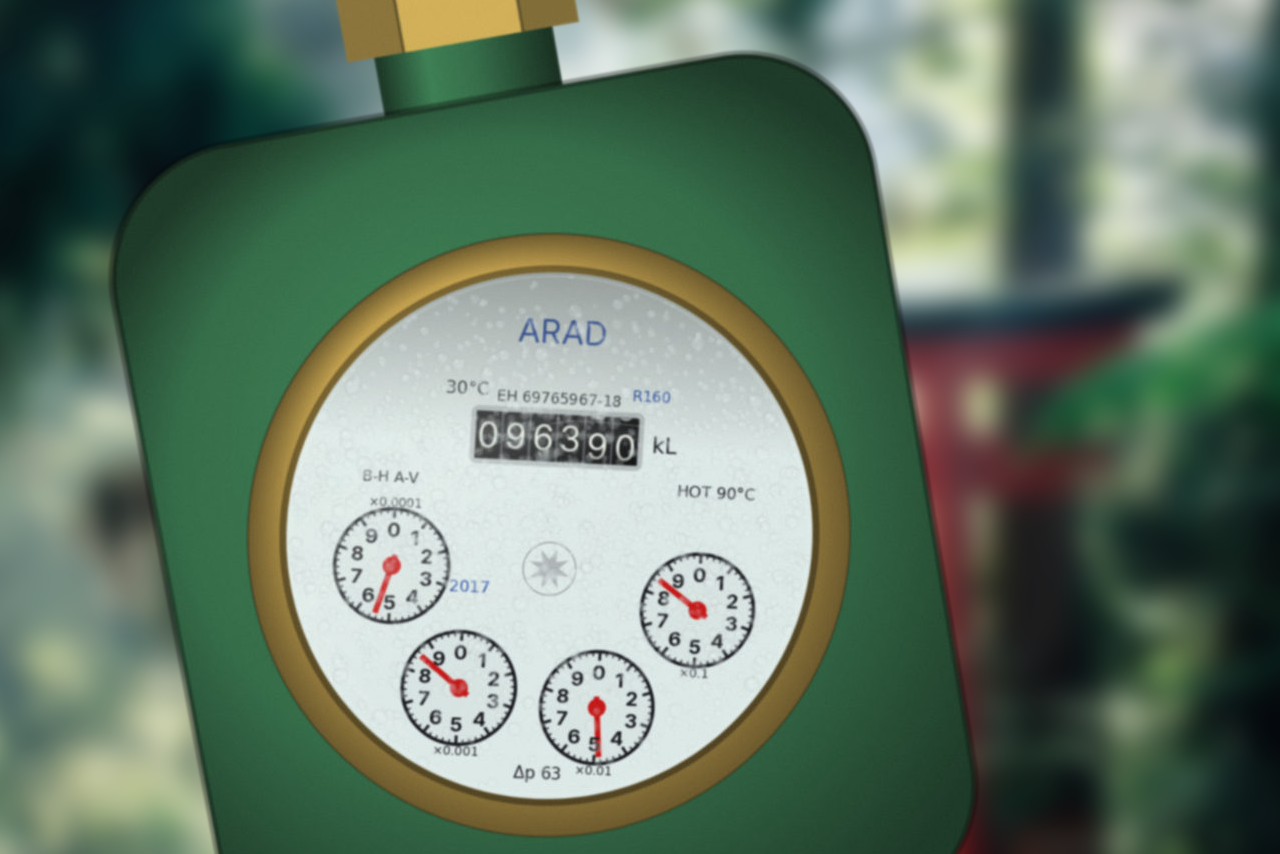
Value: 96389.8485 kL
